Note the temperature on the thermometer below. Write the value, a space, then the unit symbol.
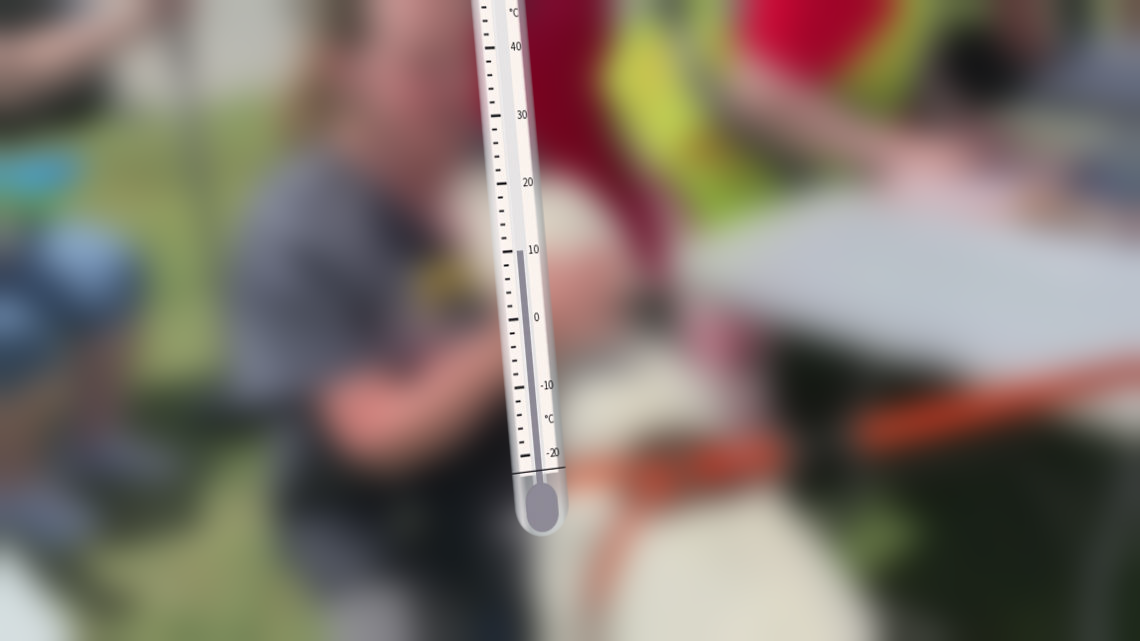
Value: 10 °C
